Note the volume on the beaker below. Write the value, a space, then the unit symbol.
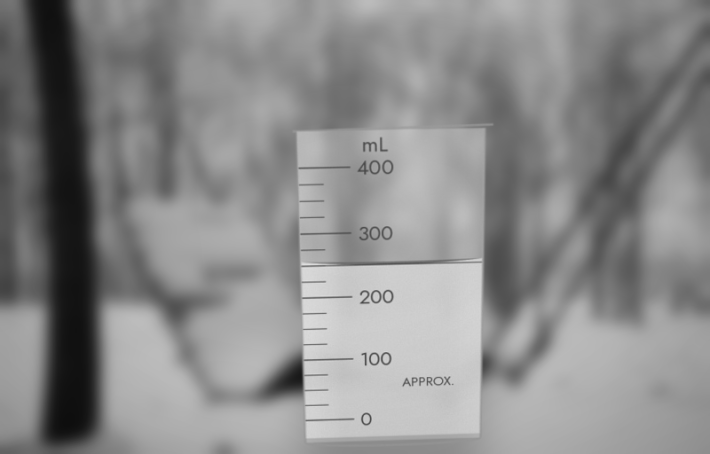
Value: 250 mL
